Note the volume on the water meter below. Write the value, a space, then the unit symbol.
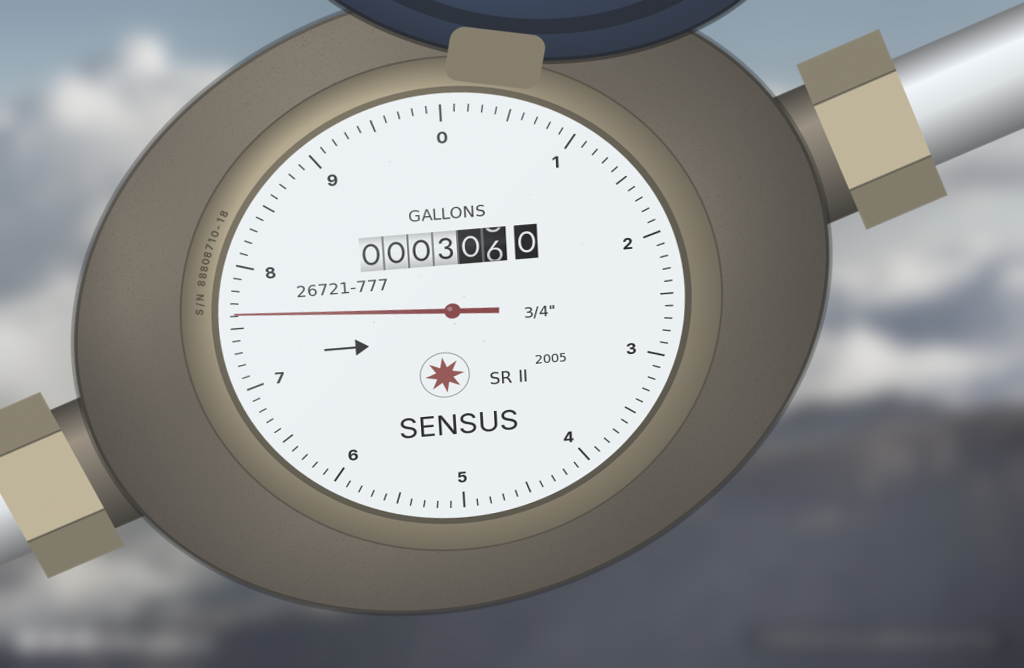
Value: 3057.6 gal
